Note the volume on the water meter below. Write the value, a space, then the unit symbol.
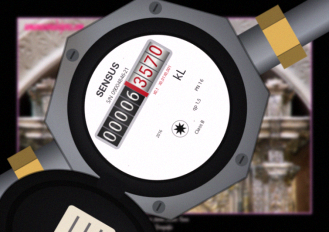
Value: 6.3570 kL
